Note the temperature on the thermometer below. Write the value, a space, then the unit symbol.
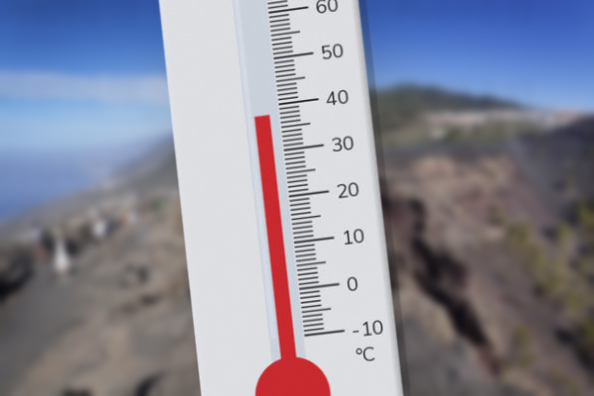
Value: 38 °C
